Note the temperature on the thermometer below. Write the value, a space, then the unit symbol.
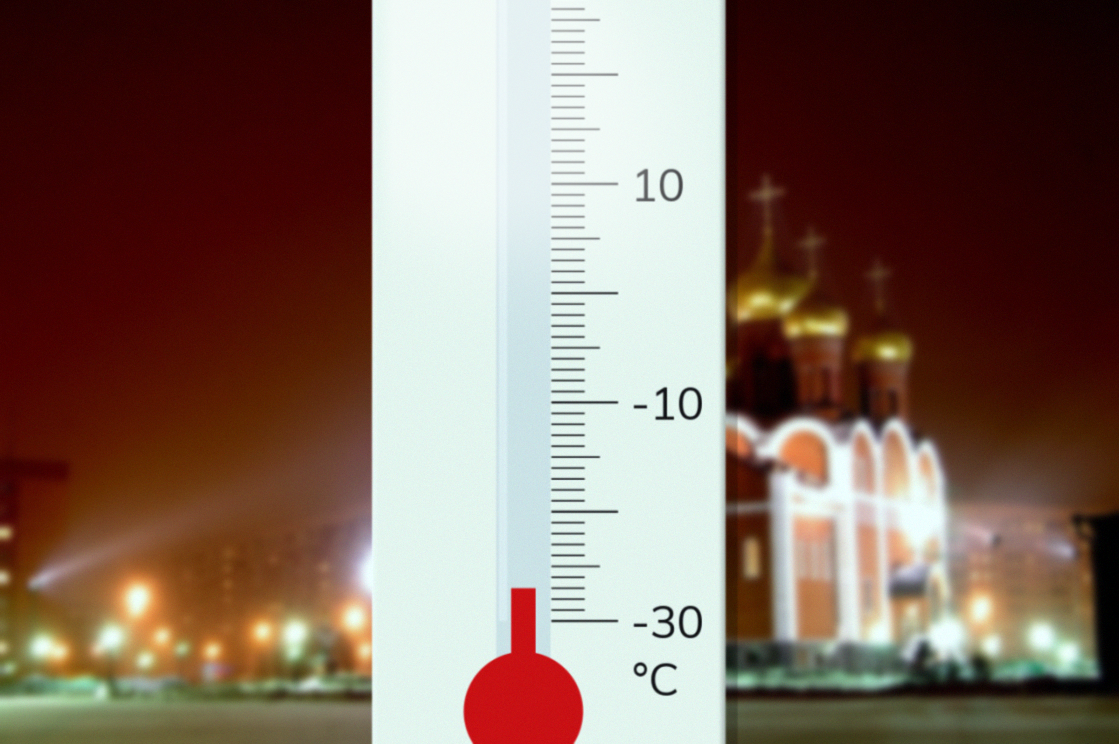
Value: -27 °C
